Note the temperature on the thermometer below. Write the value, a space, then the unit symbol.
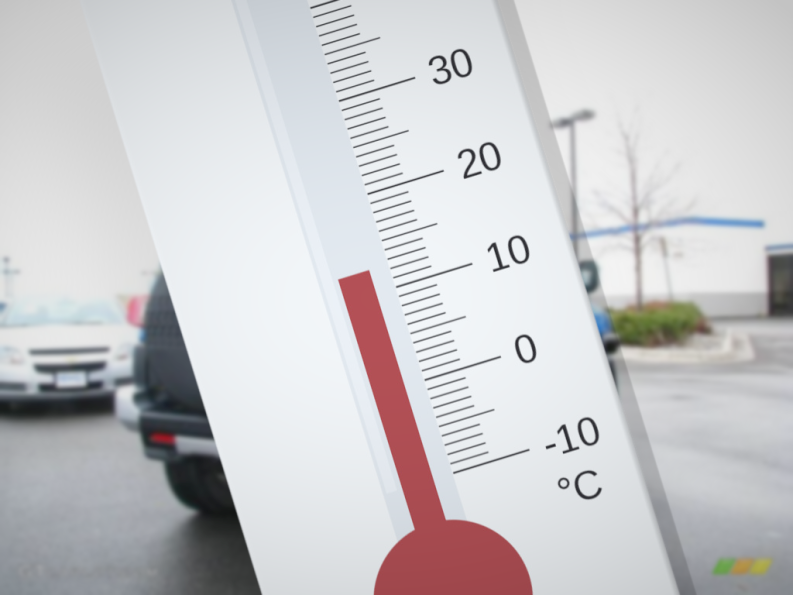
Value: 12.5 °C
